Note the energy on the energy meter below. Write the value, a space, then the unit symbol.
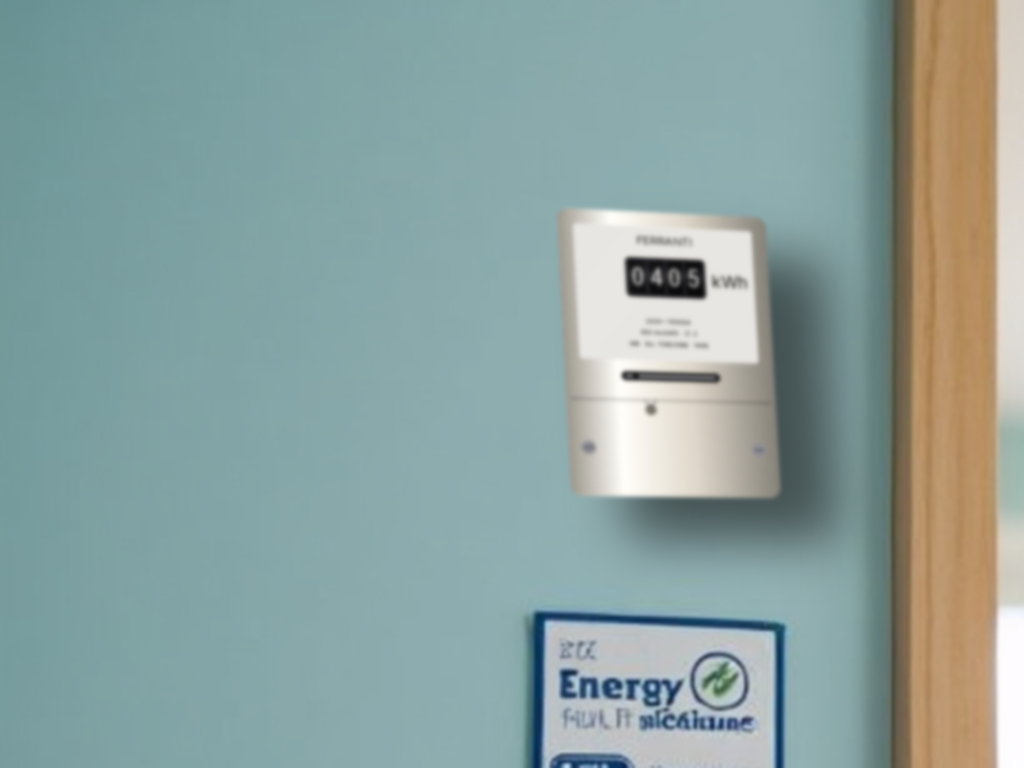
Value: 405 kWh
